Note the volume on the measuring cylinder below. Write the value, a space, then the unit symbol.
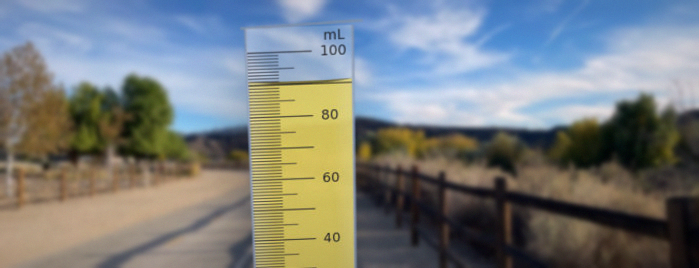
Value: 90 mL
